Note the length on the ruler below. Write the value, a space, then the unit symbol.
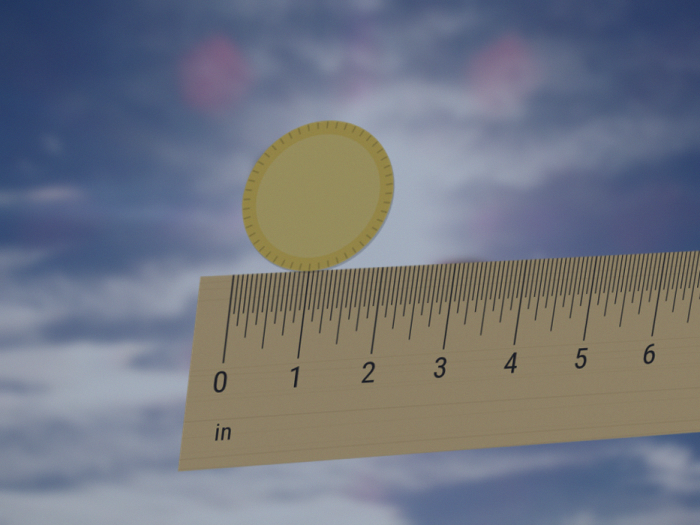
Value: 2 in
